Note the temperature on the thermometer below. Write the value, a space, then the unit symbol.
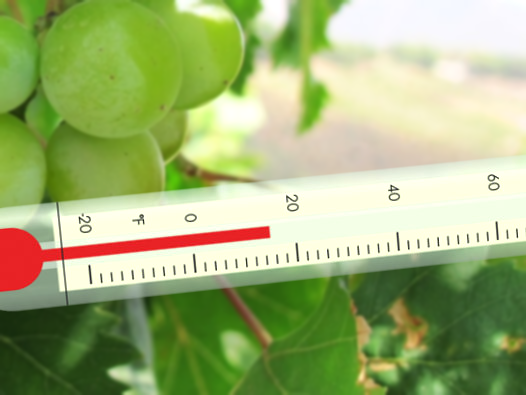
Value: 15 °F
